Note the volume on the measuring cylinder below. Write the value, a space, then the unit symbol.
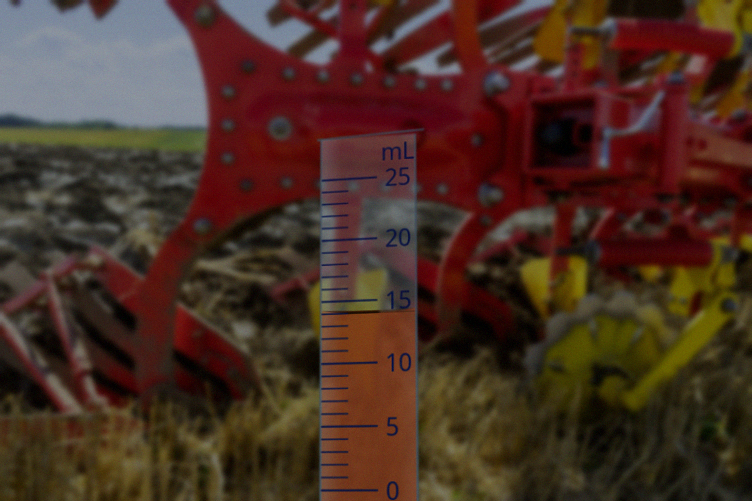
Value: 14 mL
